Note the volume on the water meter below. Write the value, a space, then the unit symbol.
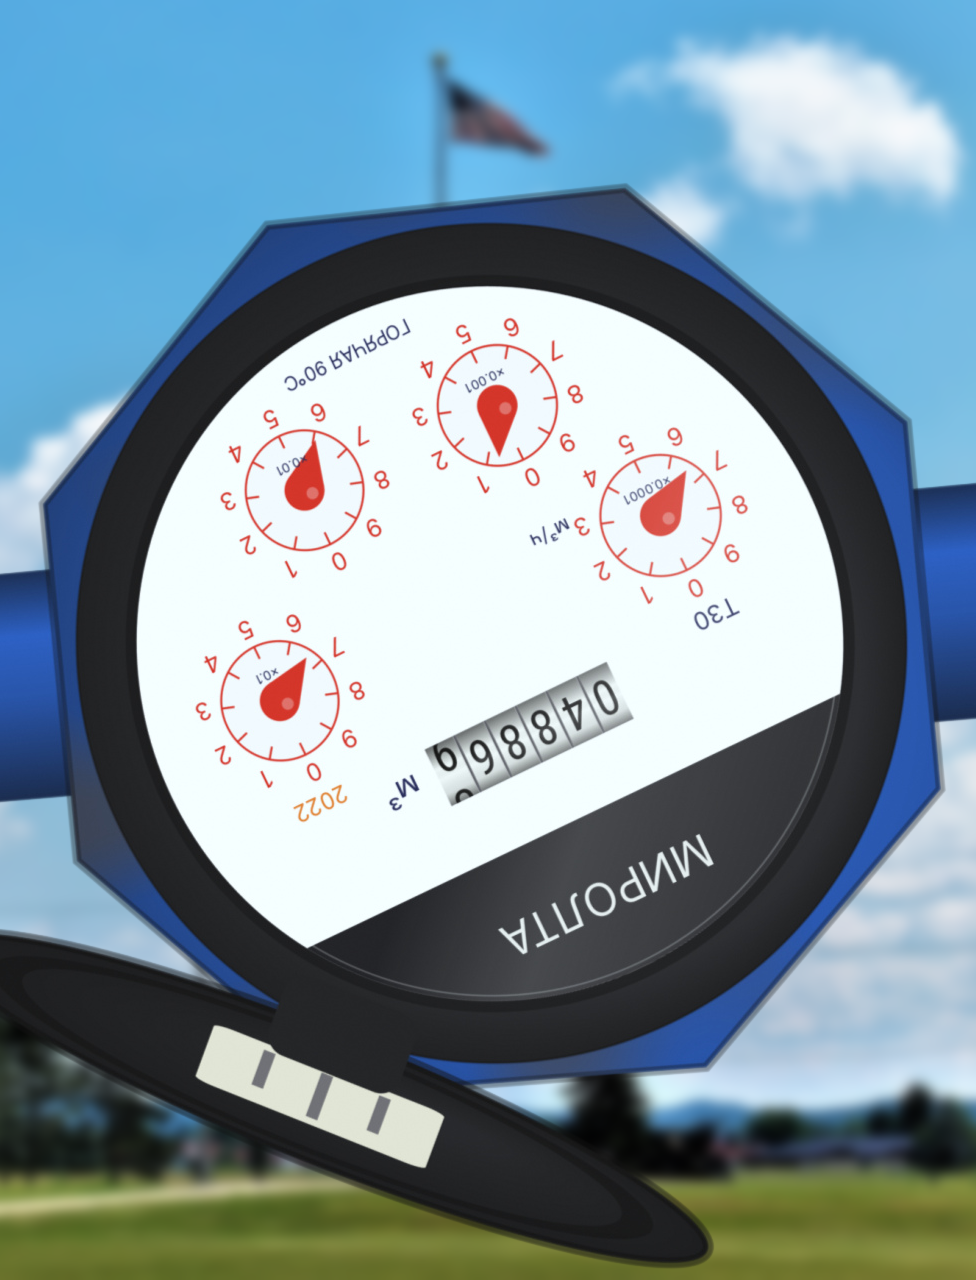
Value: 48868.6606 m³
